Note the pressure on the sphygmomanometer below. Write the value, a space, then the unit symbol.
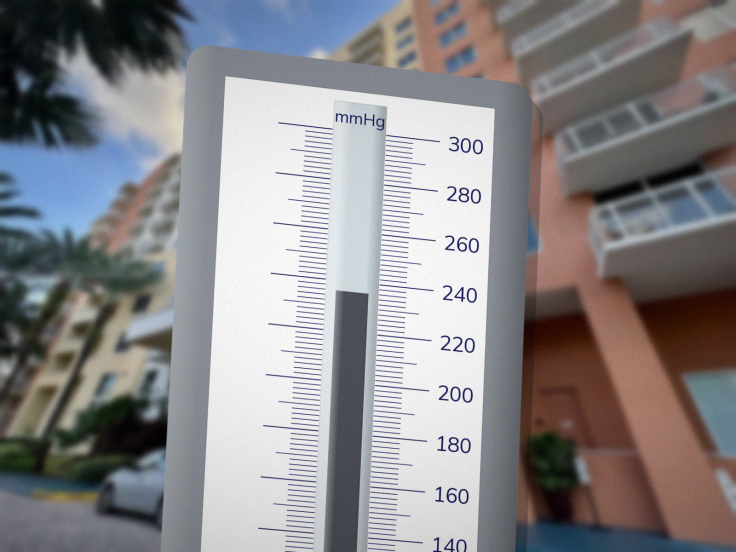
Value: 236 mmHg
